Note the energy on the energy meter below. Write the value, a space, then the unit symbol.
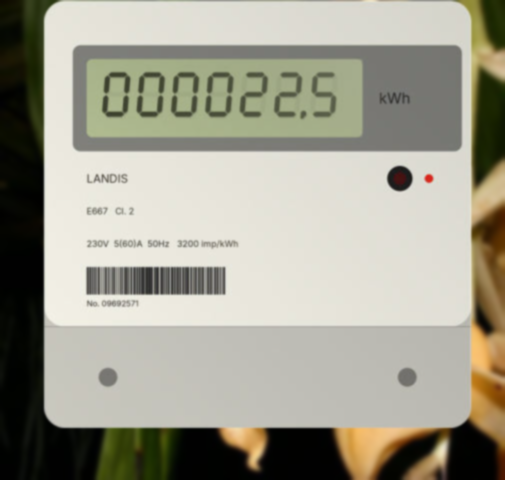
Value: 22.5 kWh
